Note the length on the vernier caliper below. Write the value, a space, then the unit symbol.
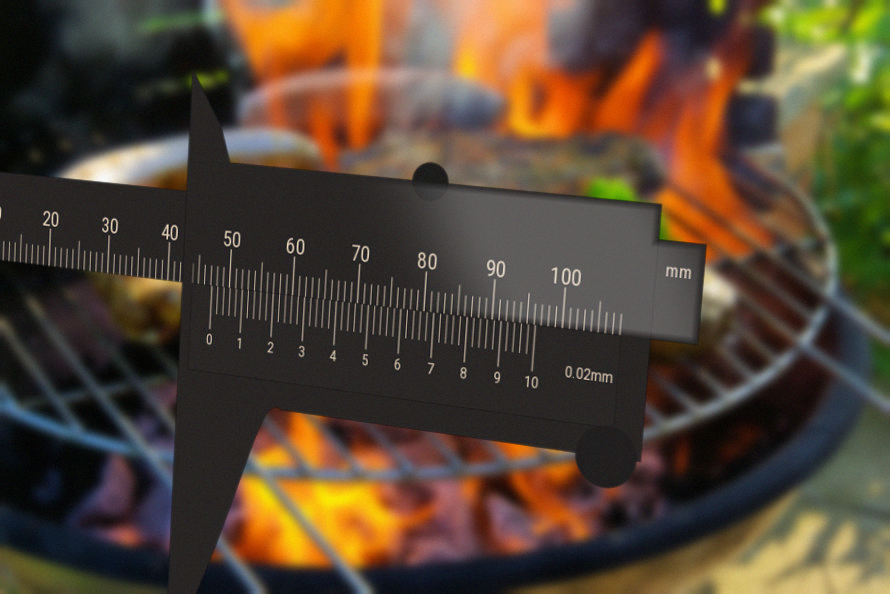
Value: 47.2 mm
